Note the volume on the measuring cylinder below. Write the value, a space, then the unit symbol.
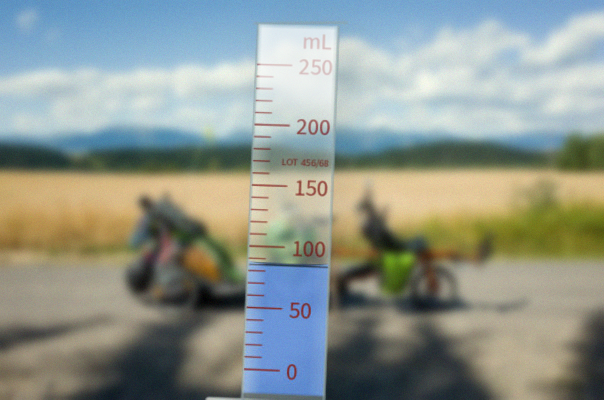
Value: 85 mL
